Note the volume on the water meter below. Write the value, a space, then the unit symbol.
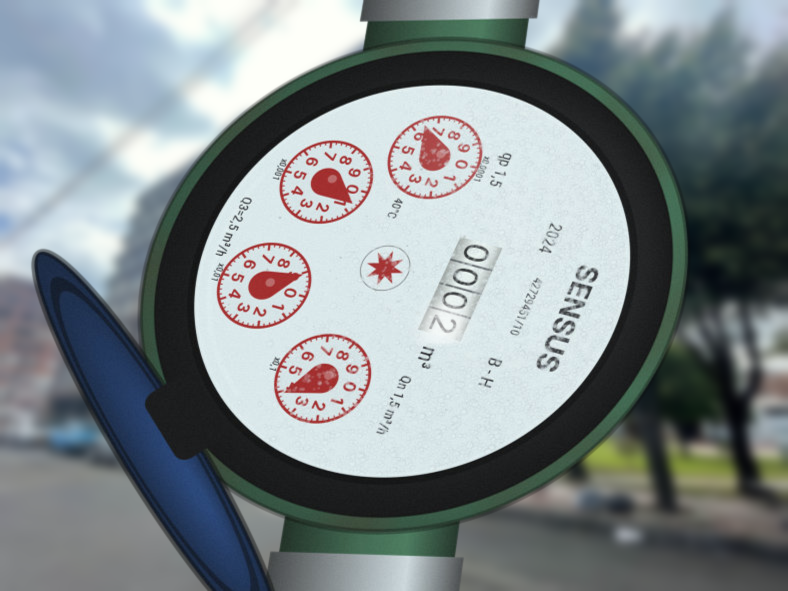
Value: 2.3906 m³
